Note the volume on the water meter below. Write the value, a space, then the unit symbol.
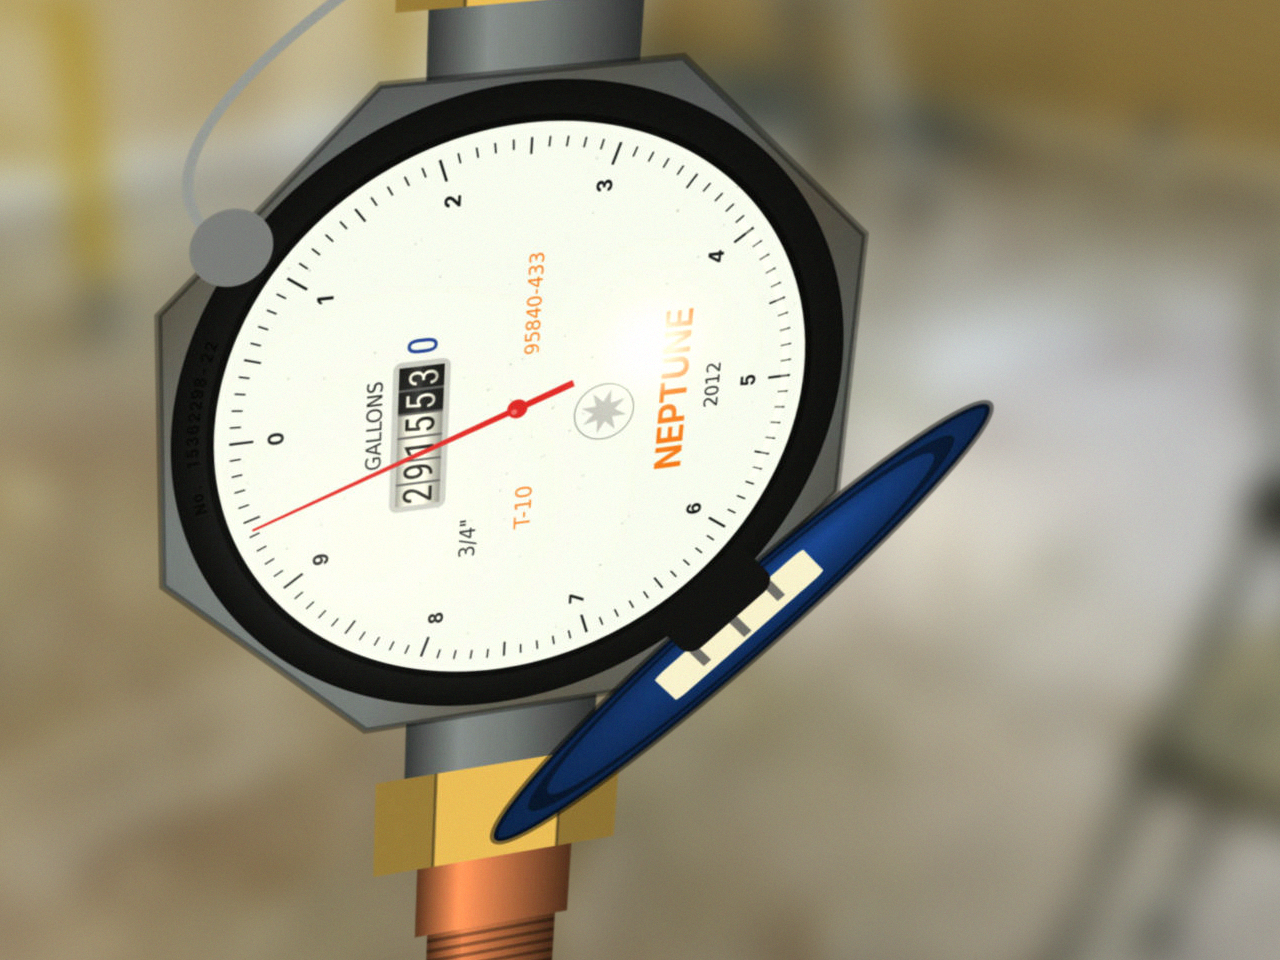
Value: 2915529.4 gal
